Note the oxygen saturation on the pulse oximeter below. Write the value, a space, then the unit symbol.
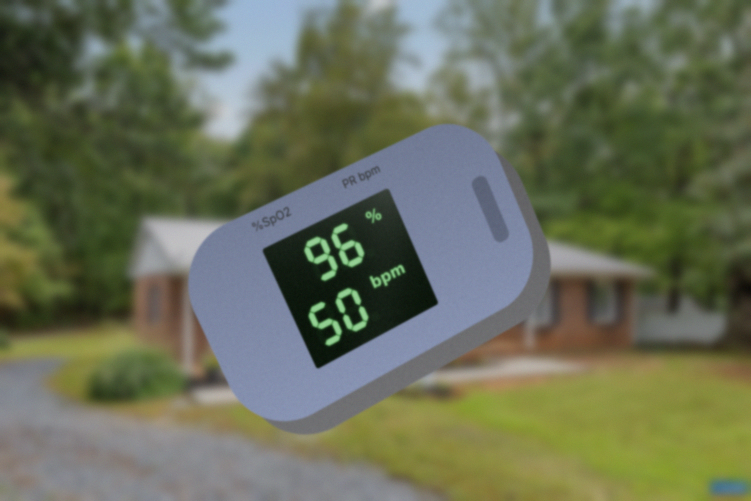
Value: 96 %
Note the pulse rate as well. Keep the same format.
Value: 50 bpm
